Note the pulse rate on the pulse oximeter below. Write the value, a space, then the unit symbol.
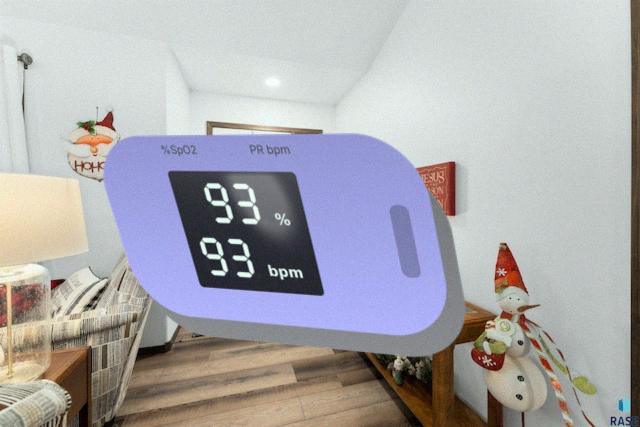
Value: 93 bpm
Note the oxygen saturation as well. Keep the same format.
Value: 93 %
